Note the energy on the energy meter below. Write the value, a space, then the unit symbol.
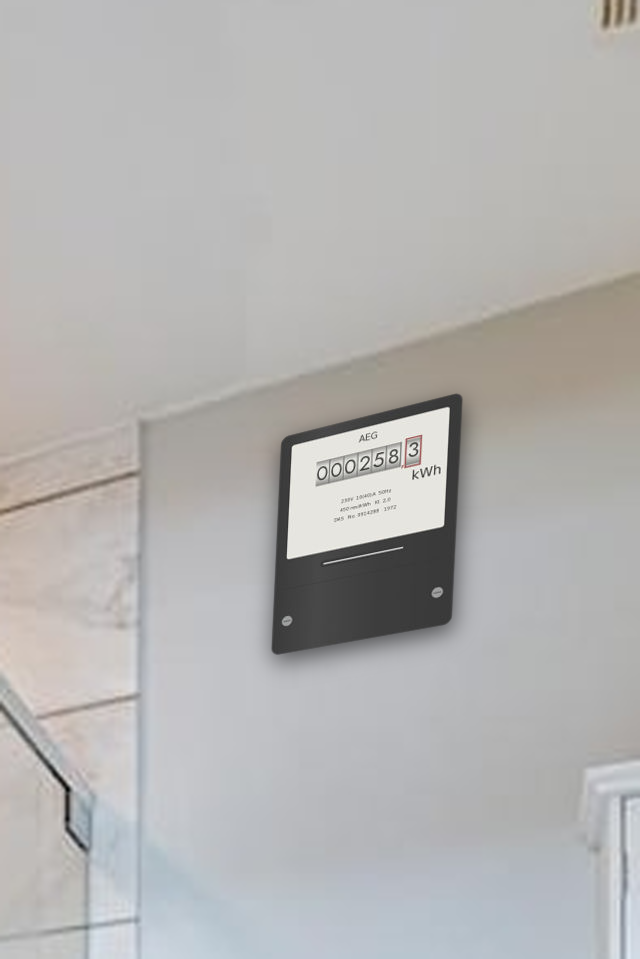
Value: 258.3 kWh
